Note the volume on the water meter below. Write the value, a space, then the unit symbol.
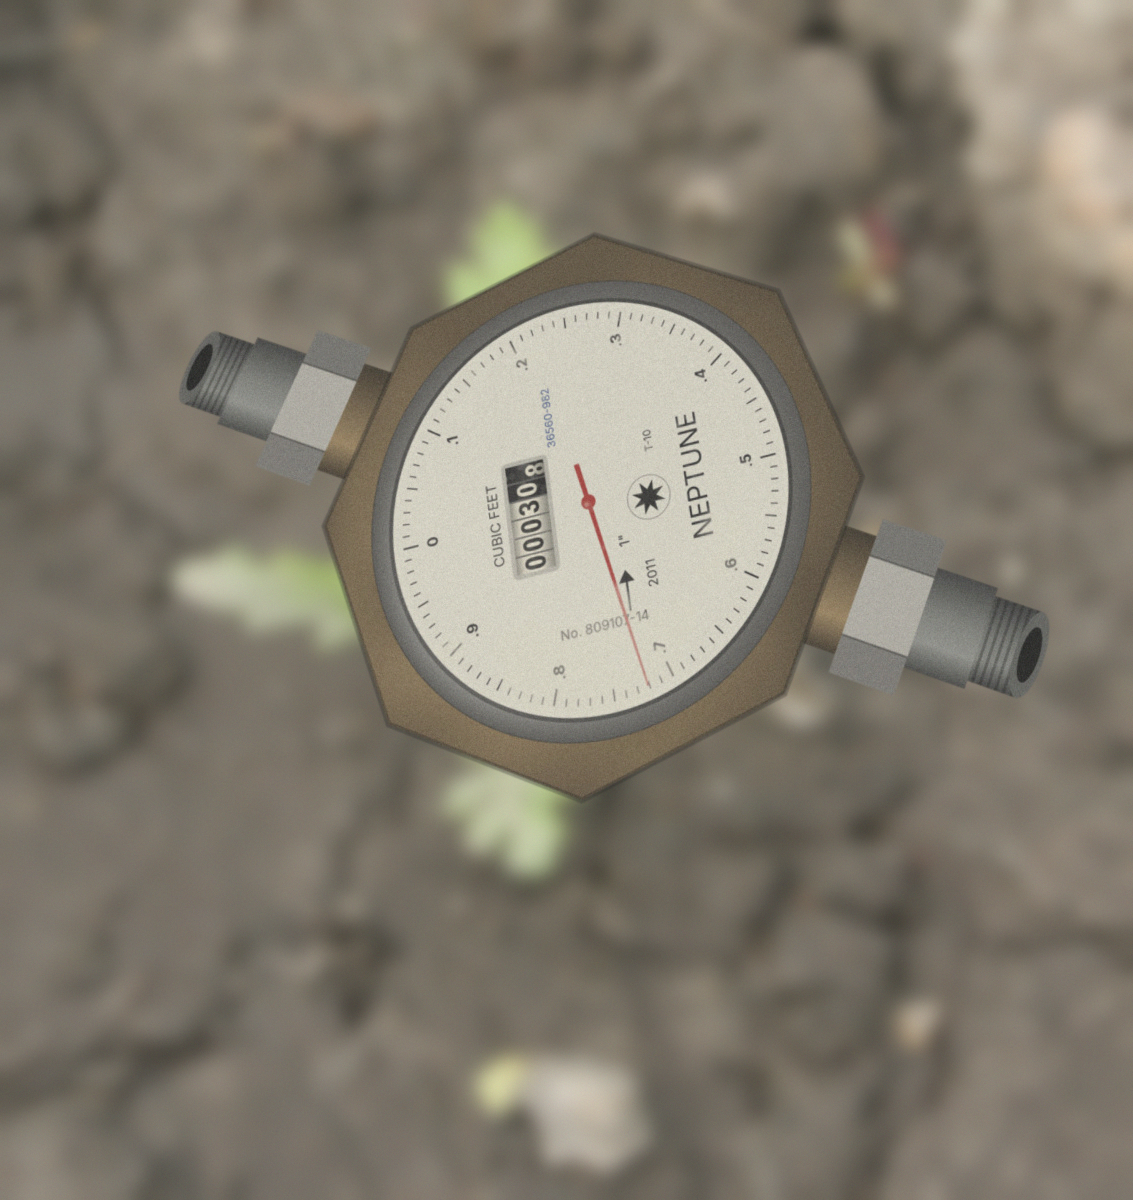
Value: 307.72 ft³
